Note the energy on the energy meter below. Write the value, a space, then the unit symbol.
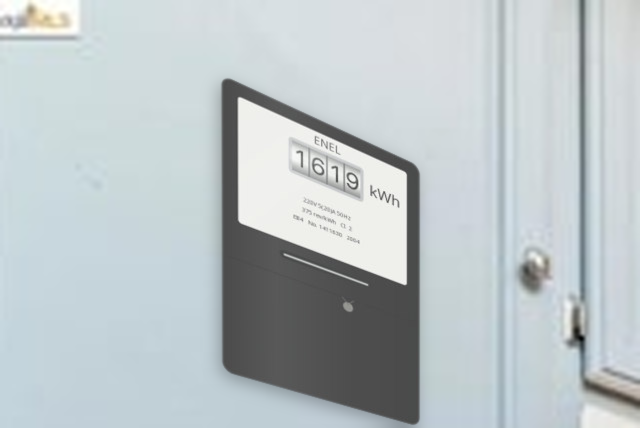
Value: 1619 kWh
